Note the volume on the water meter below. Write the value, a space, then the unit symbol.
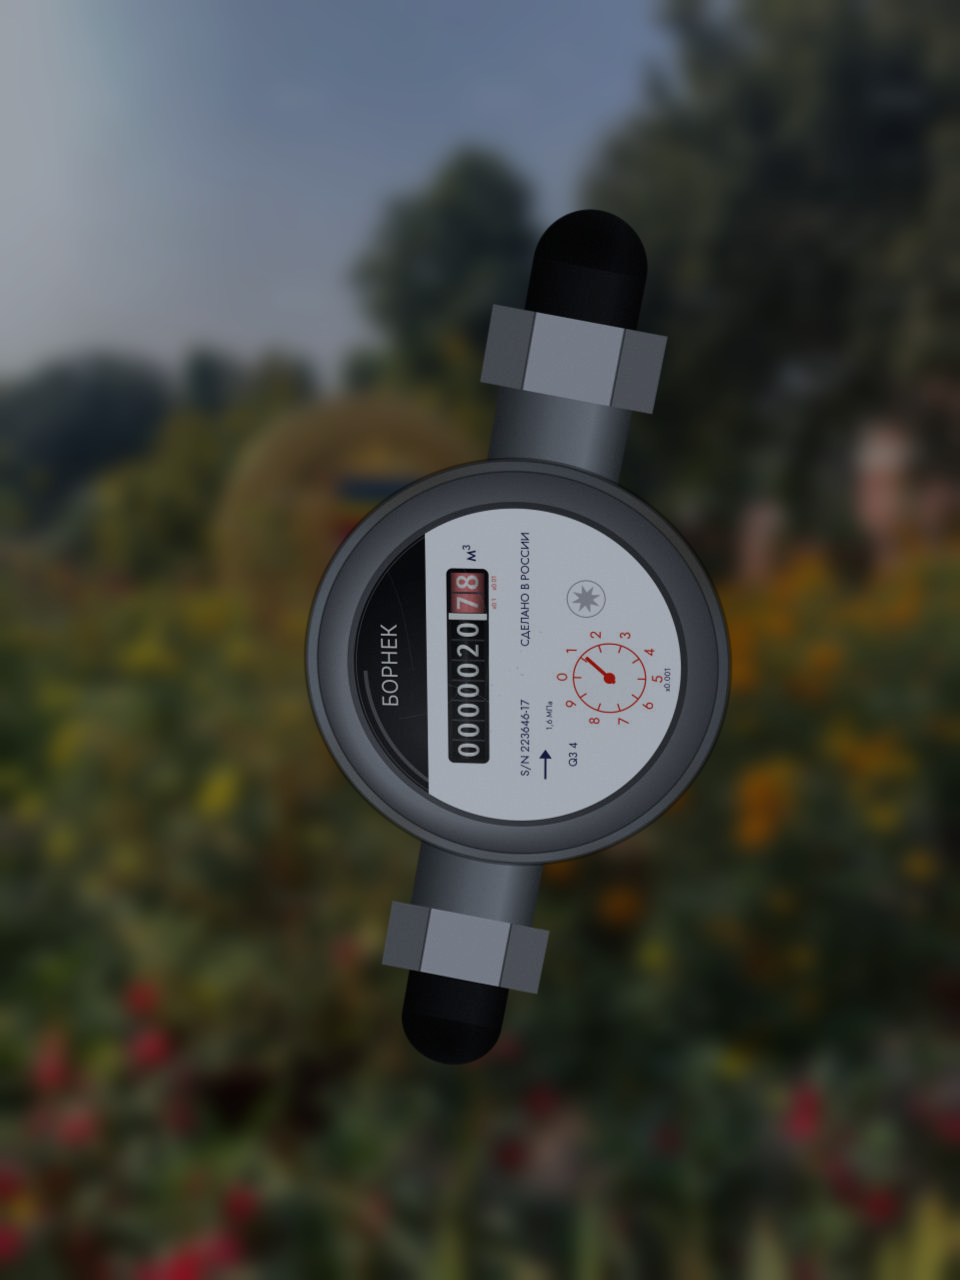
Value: 20.781 m³
